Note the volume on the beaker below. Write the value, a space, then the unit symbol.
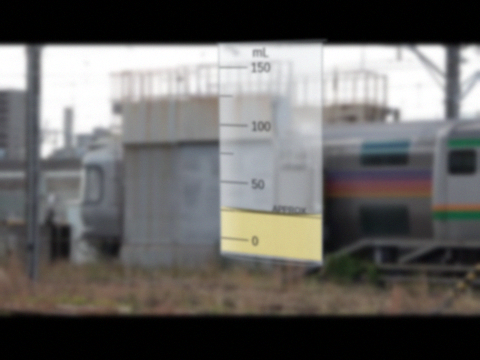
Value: 25 mL
